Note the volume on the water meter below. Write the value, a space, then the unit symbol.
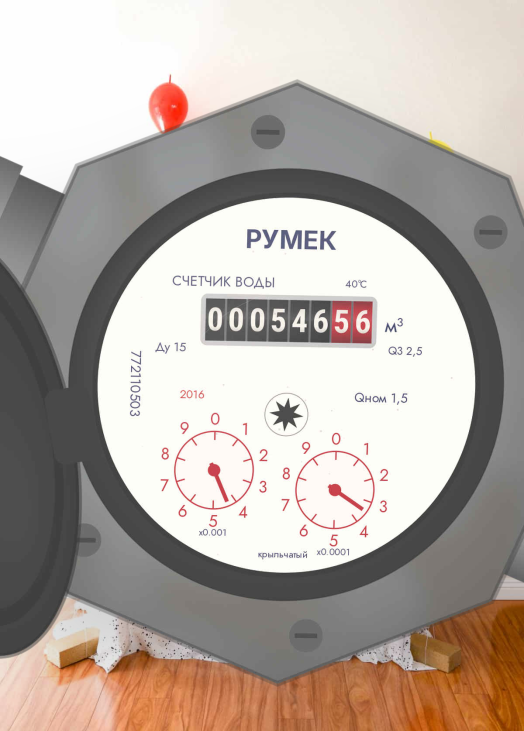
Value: 546.5643 m³
